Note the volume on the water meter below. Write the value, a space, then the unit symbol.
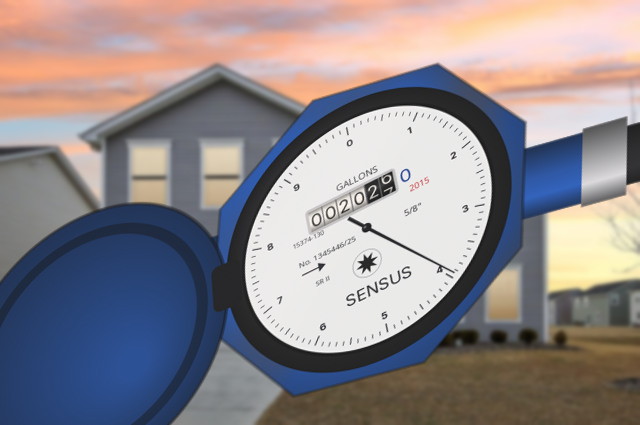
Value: 20263.9 gal
